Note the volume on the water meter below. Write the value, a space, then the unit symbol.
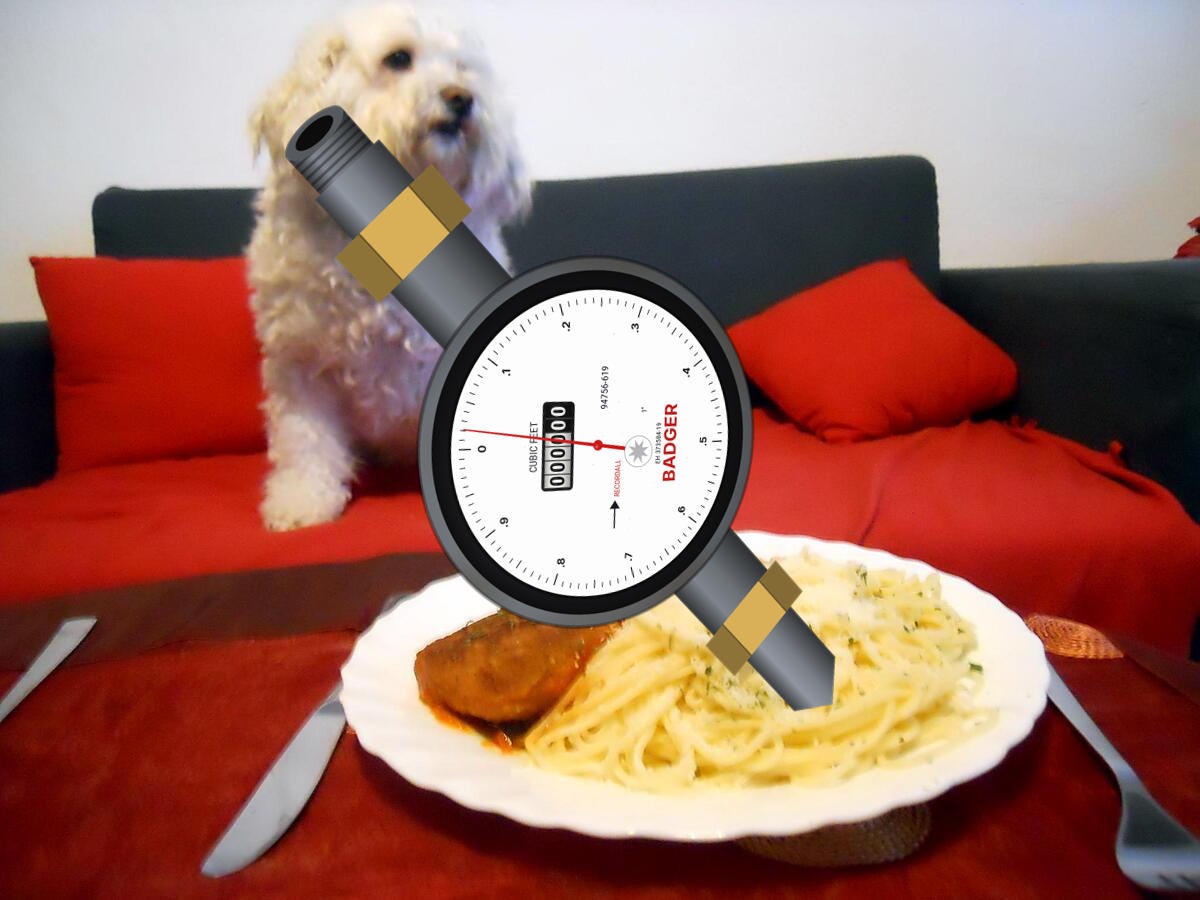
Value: 0.02 ft³
